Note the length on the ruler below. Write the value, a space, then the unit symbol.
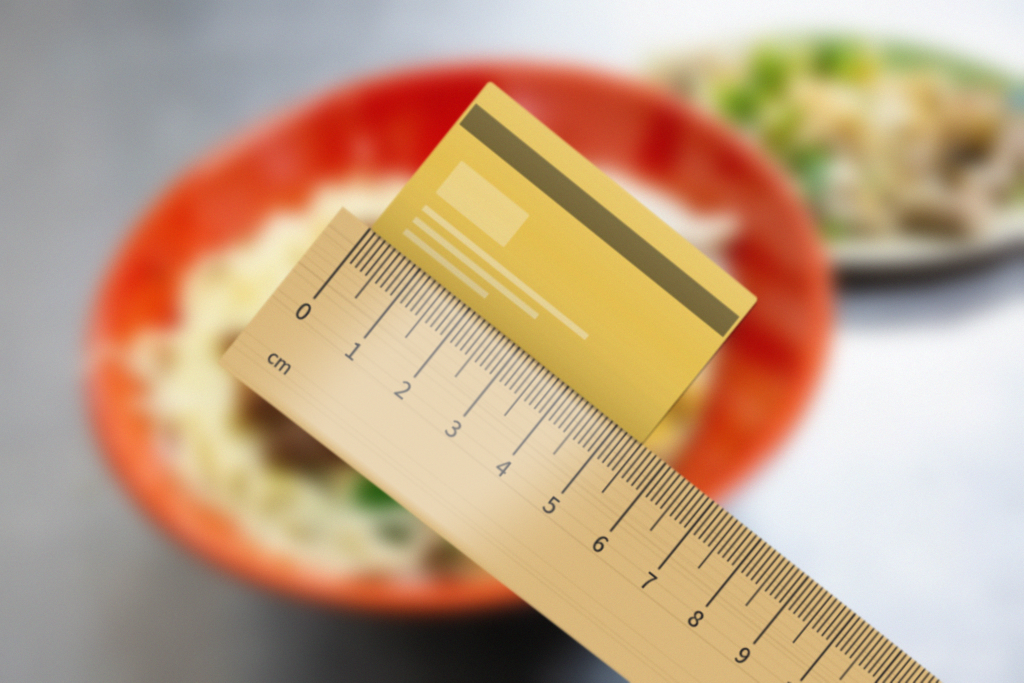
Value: 5.5 cm
